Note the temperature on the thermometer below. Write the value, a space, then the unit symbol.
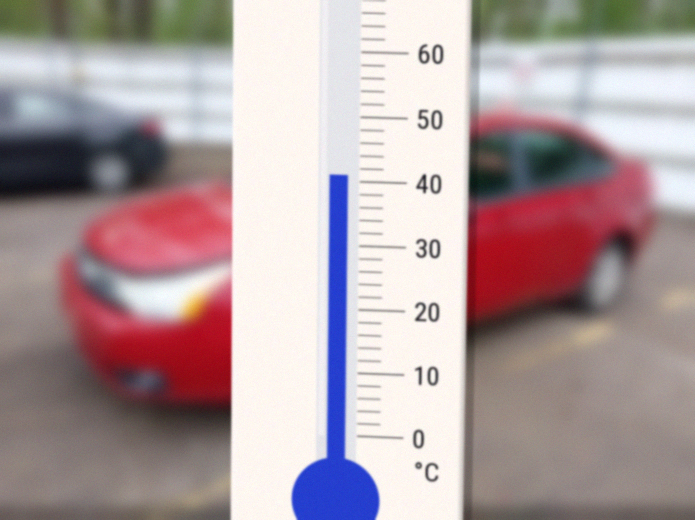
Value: 41 °C
